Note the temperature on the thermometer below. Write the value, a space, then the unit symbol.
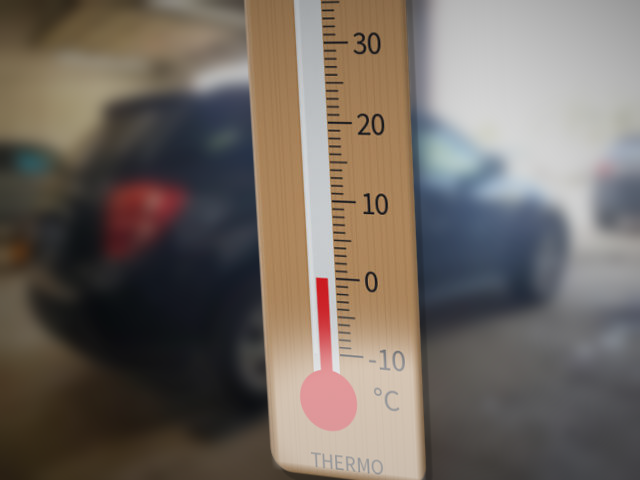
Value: 0 °C
